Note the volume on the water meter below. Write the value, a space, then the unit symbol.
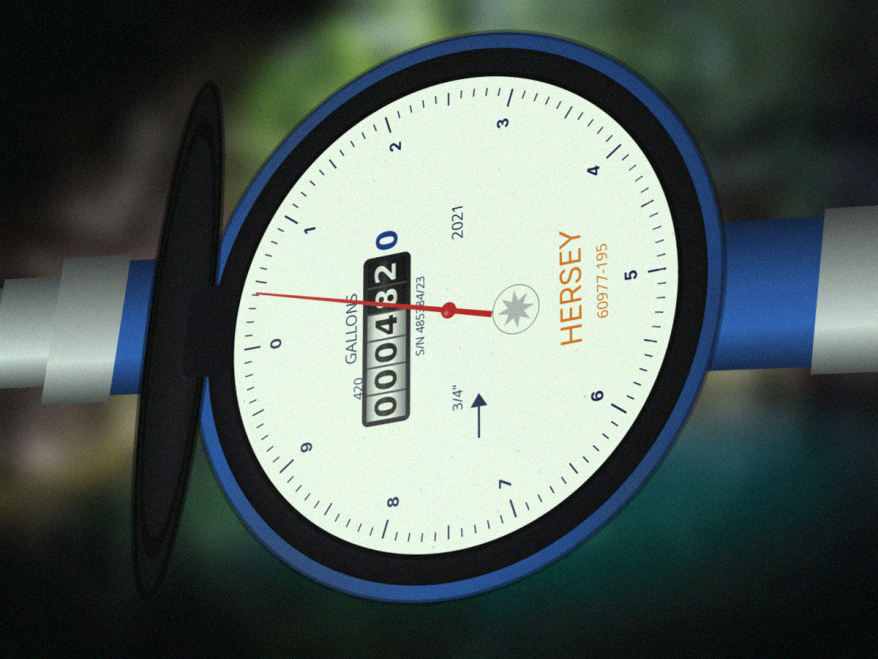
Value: 4820.4 gal
